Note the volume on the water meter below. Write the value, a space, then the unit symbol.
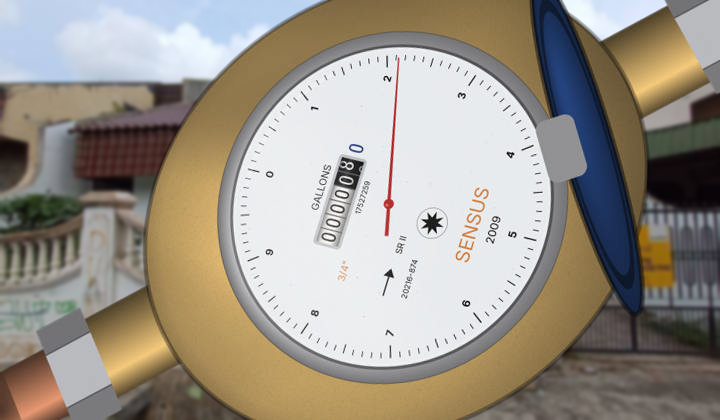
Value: 82.1 gal
